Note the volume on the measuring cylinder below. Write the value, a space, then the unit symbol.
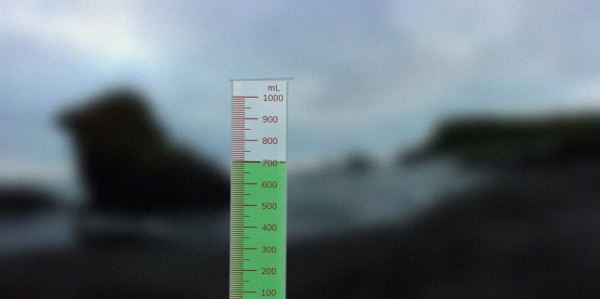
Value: 700 mL
